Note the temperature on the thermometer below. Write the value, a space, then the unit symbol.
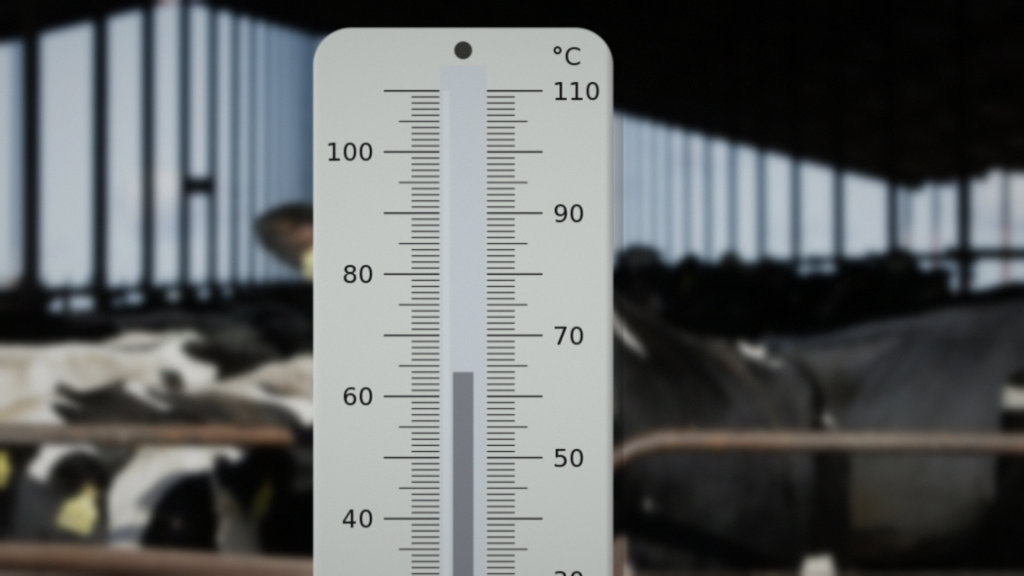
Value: 64 °C
